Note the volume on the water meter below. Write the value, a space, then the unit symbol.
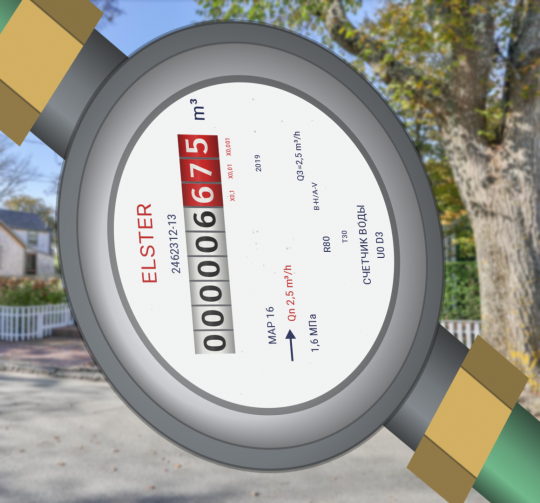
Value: 6.675 m³
